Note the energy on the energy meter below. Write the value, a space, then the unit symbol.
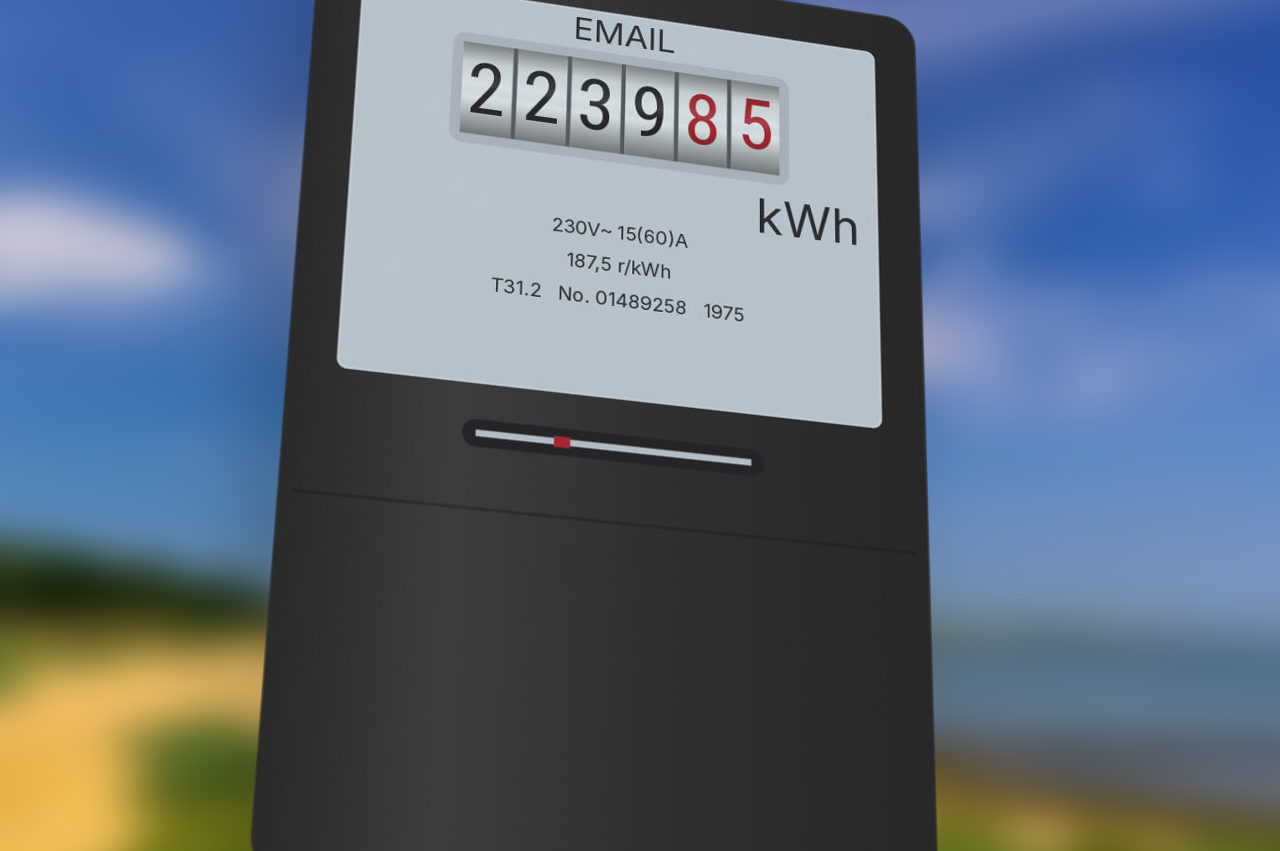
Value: 2239.85 kWh
